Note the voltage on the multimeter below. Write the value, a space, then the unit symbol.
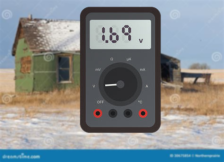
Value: 1.69 V
